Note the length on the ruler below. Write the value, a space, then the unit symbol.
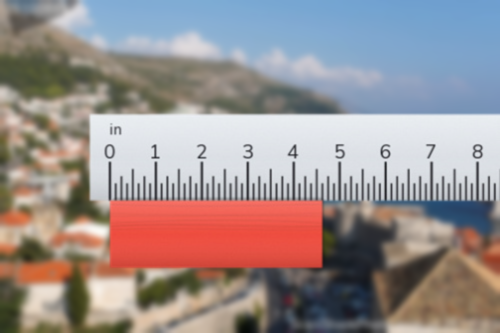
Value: 4.625 in
